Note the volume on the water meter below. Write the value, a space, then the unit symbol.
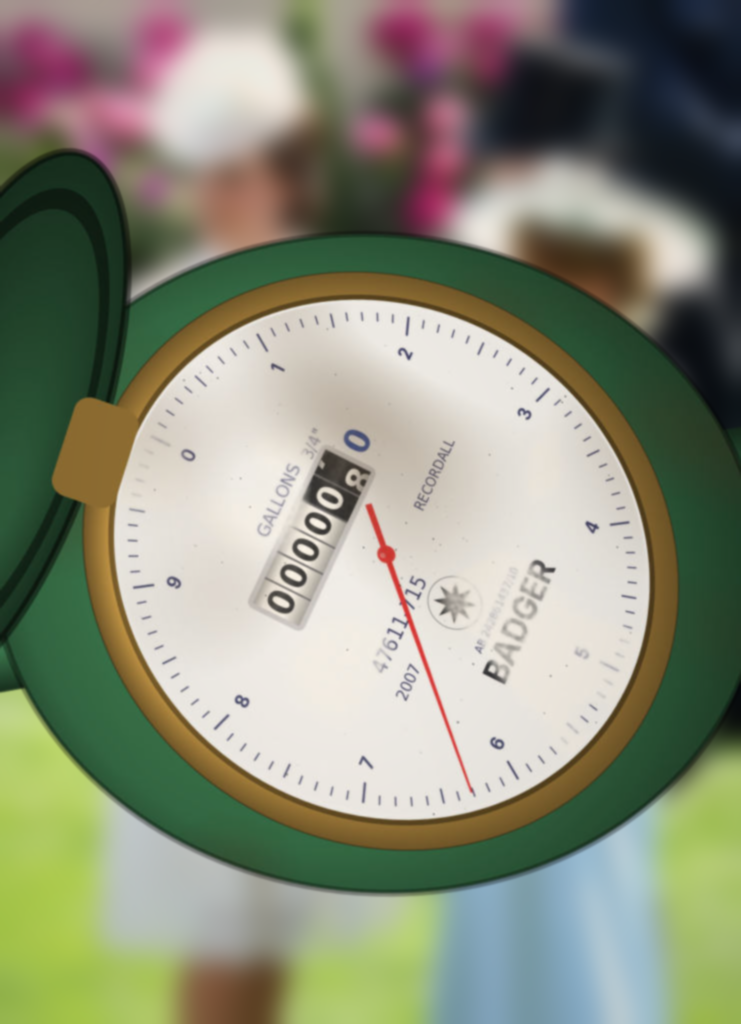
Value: 76.3 gal
